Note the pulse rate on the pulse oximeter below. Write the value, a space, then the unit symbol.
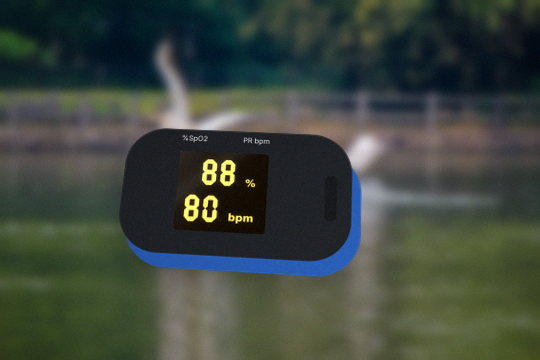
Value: 80 bpm
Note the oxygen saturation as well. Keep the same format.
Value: 88 %
